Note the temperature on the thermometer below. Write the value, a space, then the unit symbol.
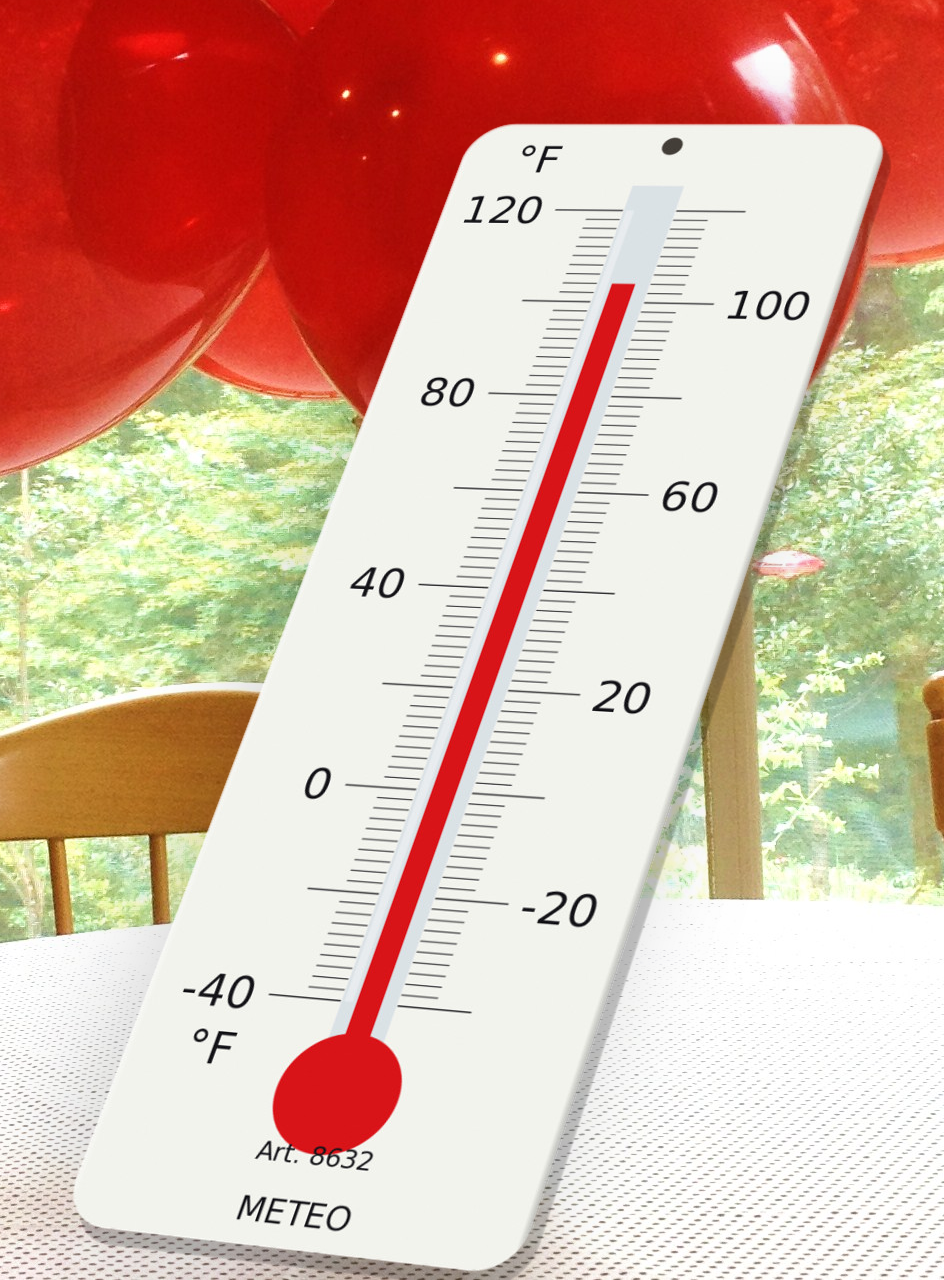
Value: 104 °F
